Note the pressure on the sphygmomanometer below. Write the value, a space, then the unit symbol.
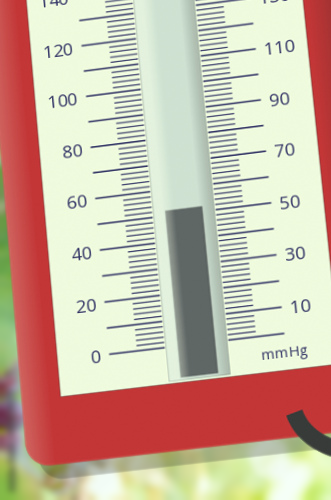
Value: 52 mmHg
